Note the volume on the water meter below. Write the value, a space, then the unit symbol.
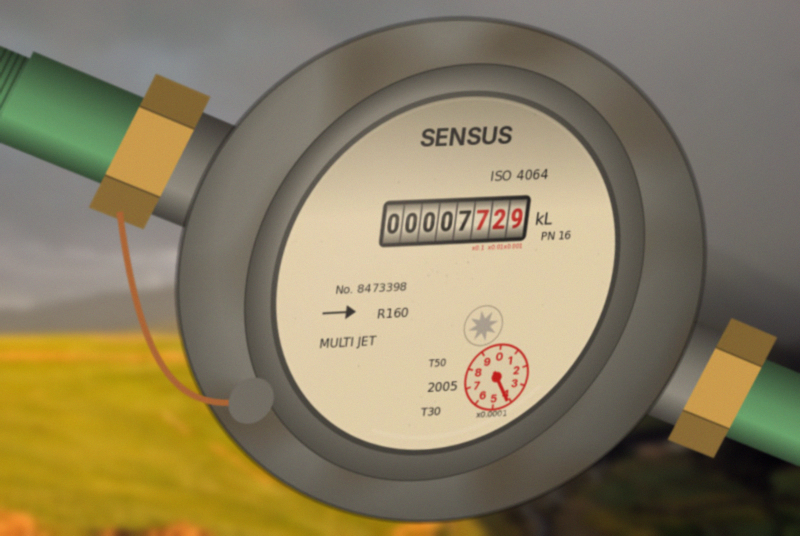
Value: 7.7294 kL
